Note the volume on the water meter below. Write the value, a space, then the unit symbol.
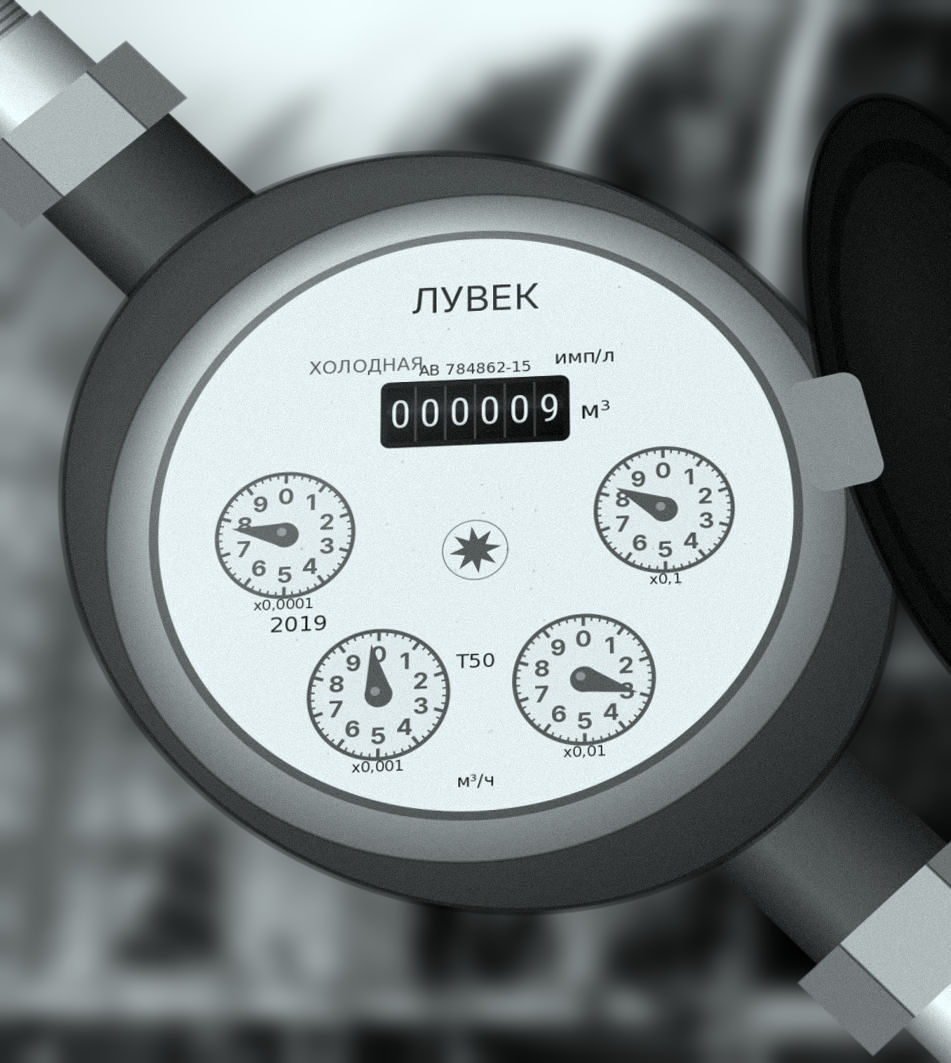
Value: 9.8297 m³
